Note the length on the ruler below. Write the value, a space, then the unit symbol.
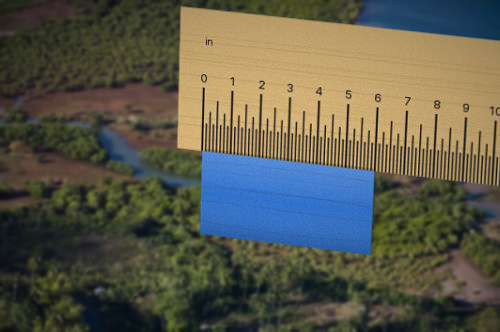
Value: 6 in
